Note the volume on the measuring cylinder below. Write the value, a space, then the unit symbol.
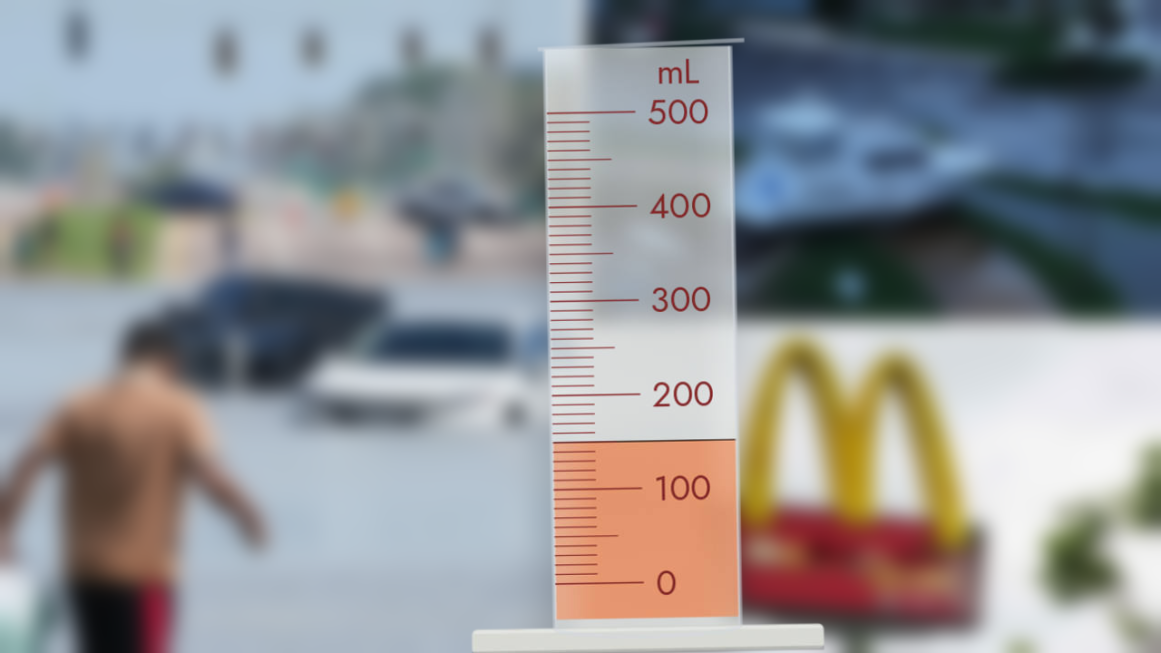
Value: 150 mL
